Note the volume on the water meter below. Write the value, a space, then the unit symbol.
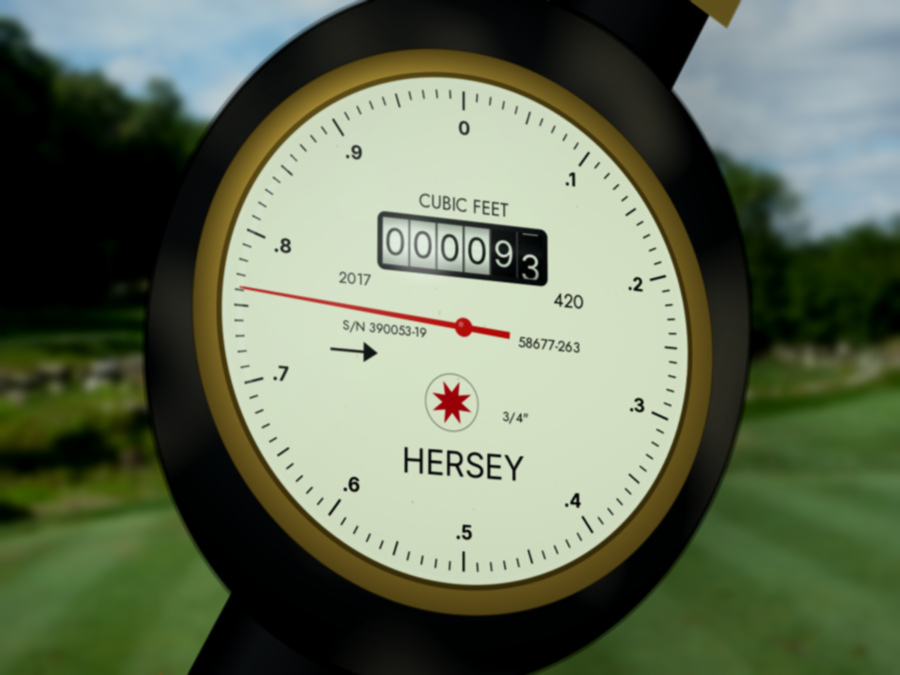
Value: 92.76 ft³
